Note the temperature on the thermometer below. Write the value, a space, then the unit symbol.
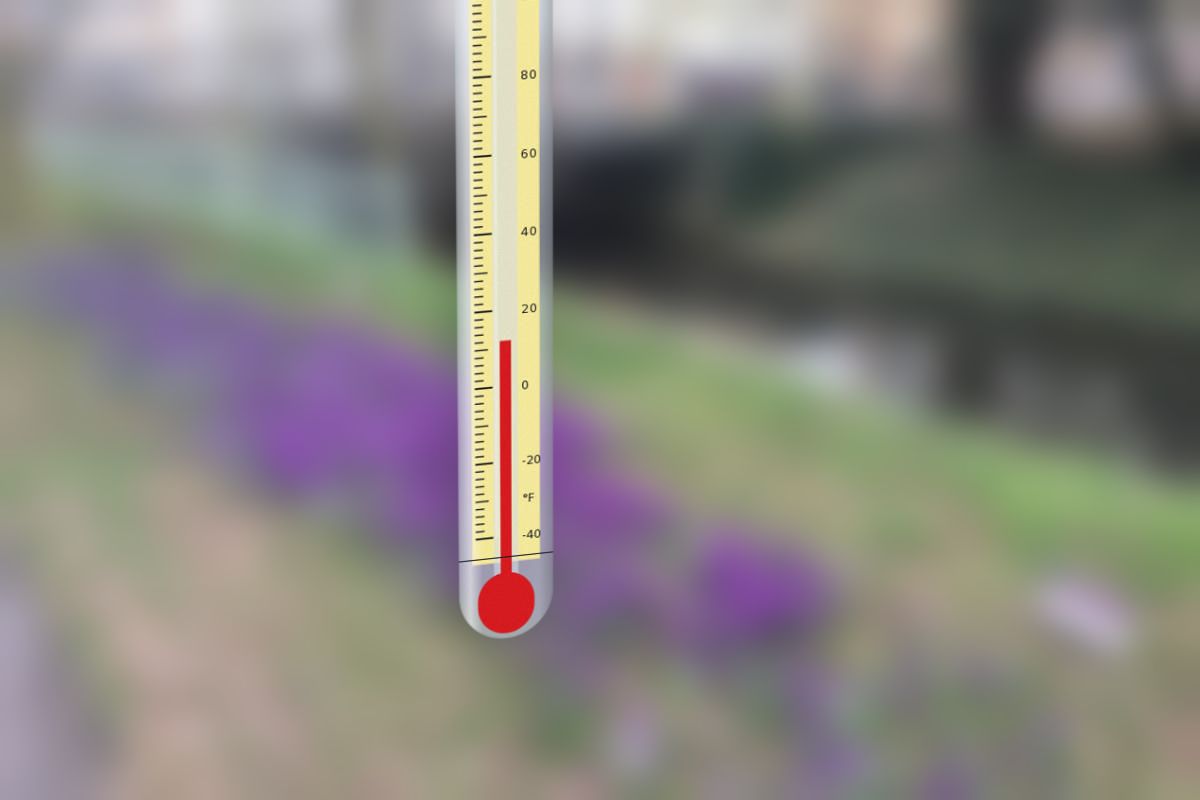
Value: 12 °F
